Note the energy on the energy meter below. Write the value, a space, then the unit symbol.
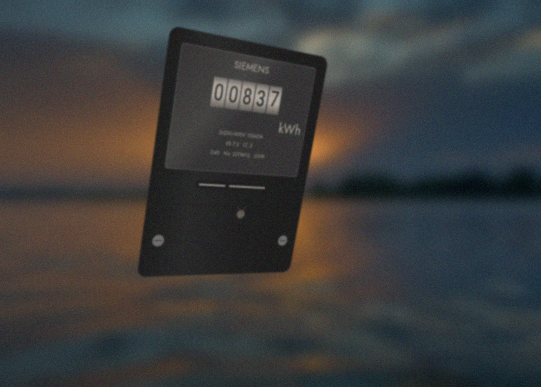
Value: 837 kWh
